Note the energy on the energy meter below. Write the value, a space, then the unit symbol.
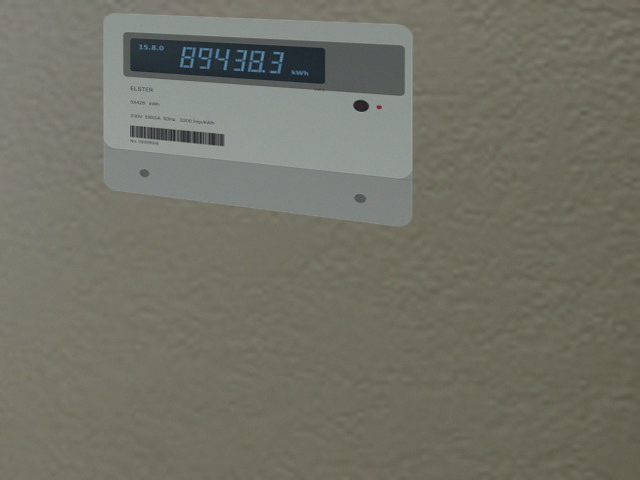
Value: 89438.3 kWh
